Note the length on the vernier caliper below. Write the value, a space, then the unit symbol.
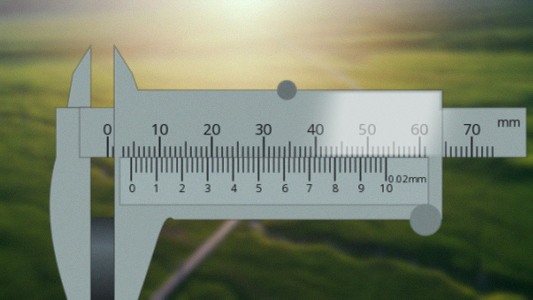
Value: 4.5 mm
